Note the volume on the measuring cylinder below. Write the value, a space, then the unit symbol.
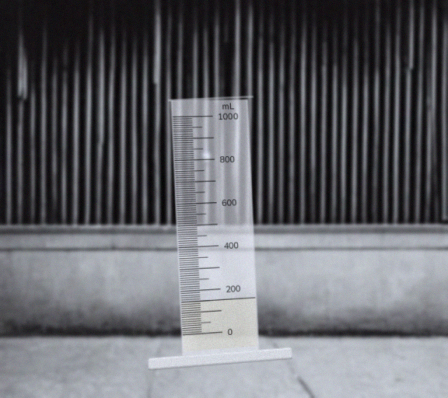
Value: 150 mL
